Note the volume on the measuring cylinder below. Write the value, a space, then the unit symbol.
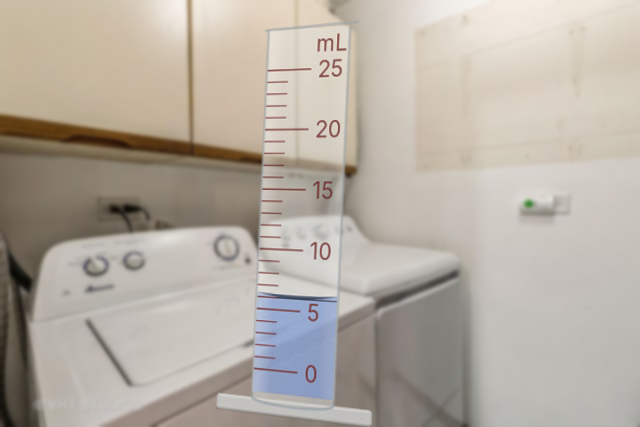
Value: 6 mL
